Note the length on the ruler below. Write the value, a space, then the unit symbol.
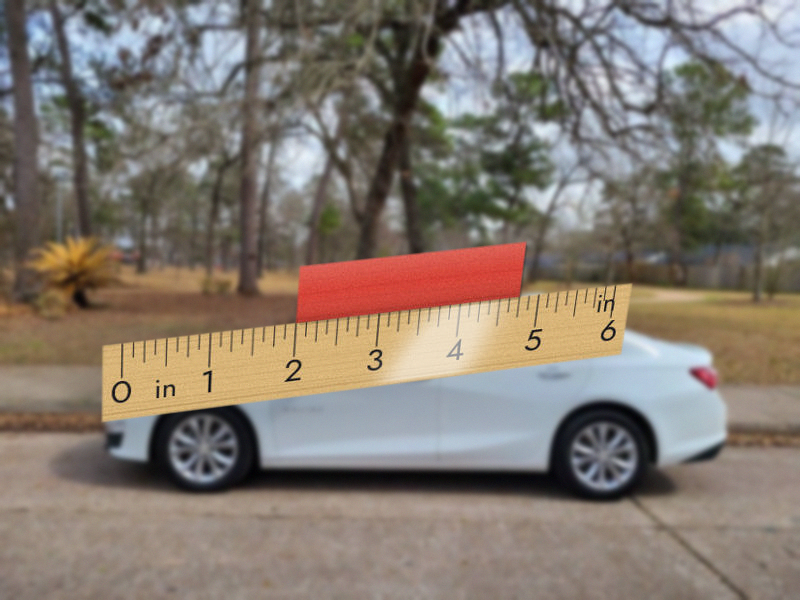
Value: 2.75 in
